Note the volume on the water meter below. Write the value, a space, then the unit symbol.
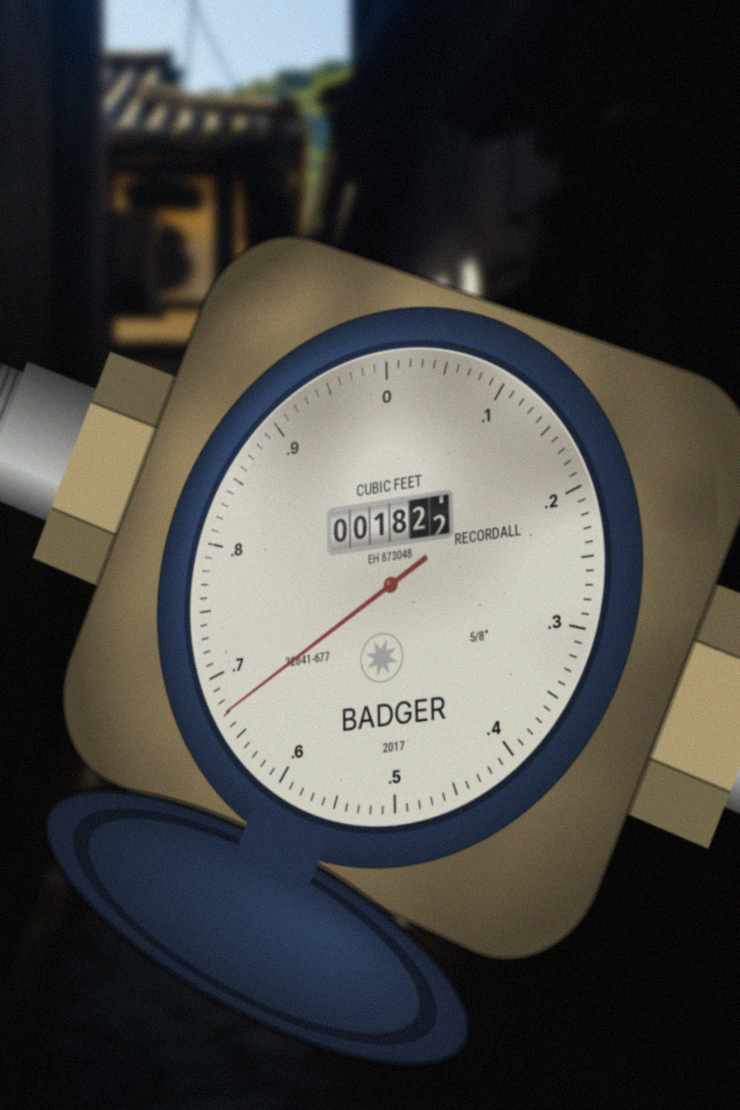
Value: 1821.67 ft³
